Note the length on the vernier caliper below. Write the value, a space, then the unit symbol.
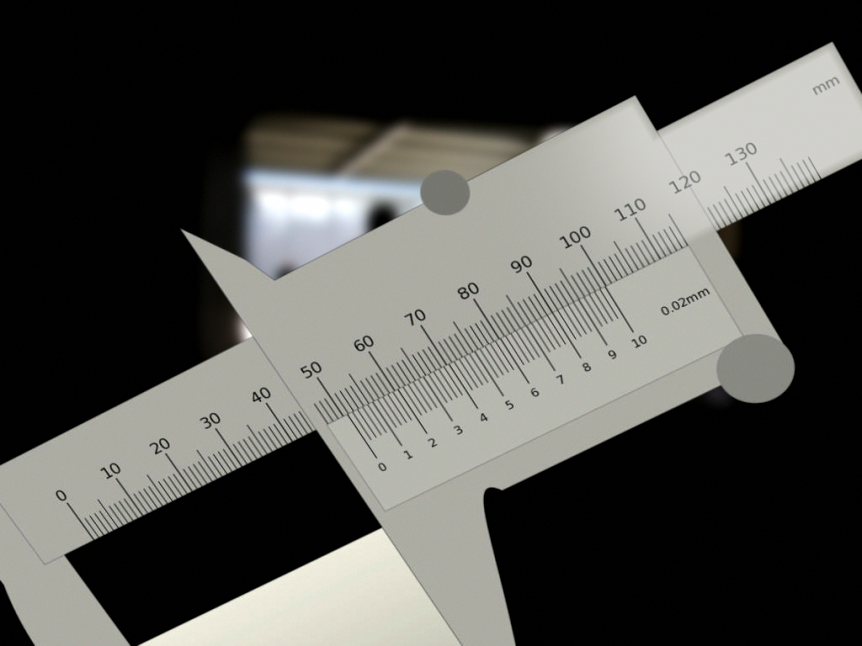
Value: 50.8 mm
